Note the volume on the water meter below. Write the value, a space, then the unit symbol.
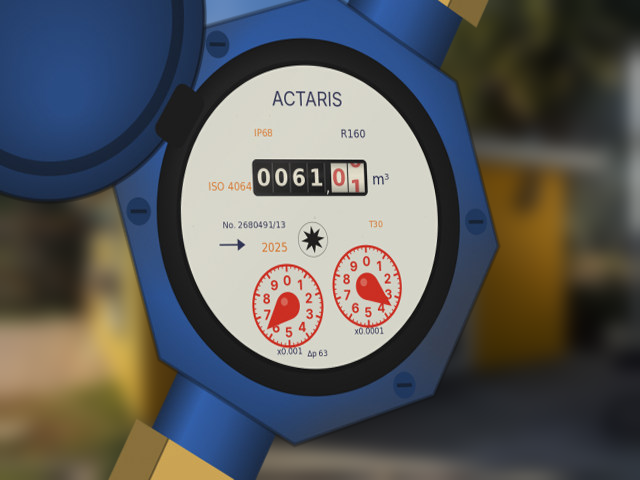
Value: 61.0063 m³
